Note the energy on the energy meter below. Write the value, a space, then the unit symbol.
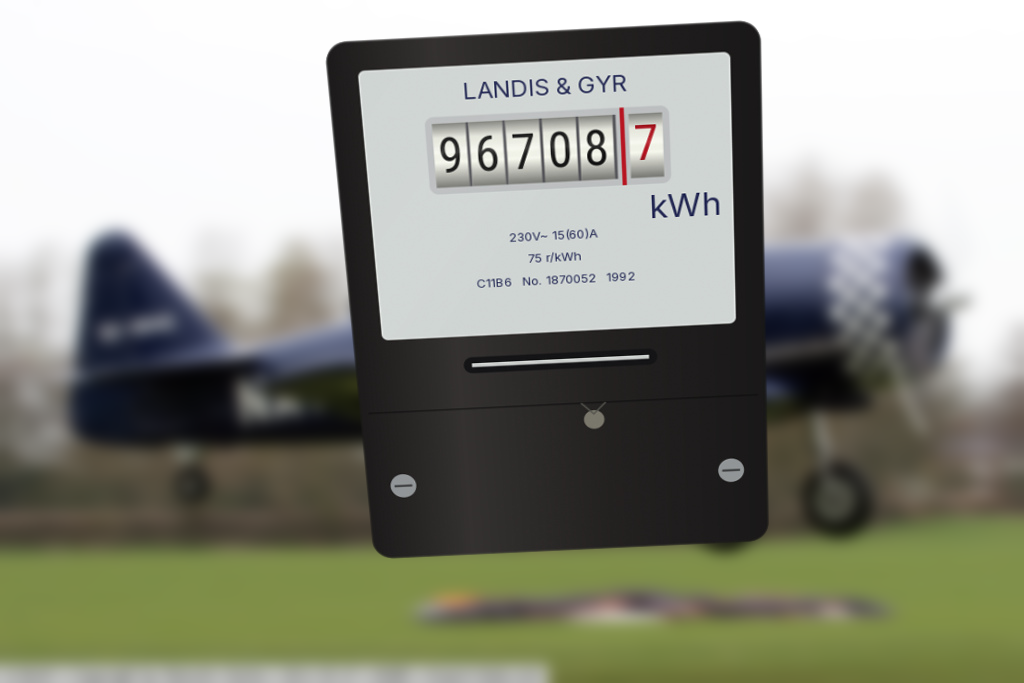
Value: 96708.7 kWh
